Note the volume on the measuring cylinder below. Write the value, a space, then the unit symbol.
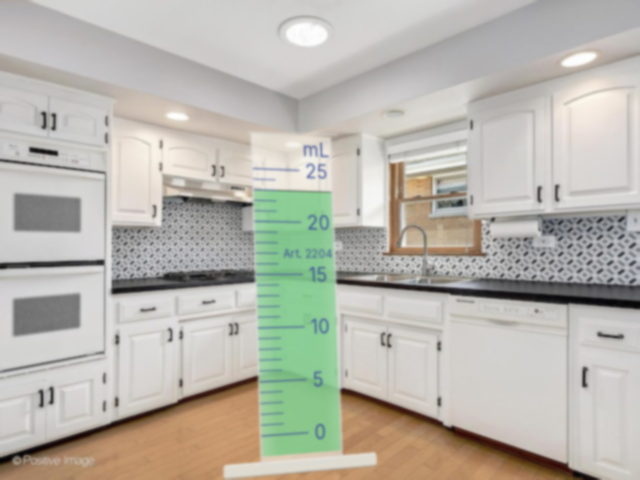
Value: 23 mL
